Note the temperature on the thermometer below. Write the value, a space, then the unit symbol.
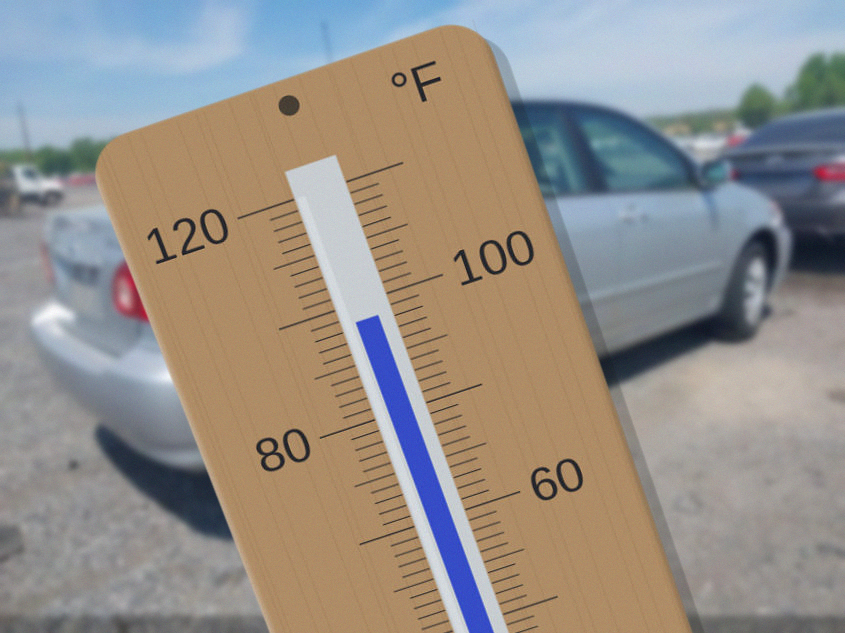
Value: 97 °F
